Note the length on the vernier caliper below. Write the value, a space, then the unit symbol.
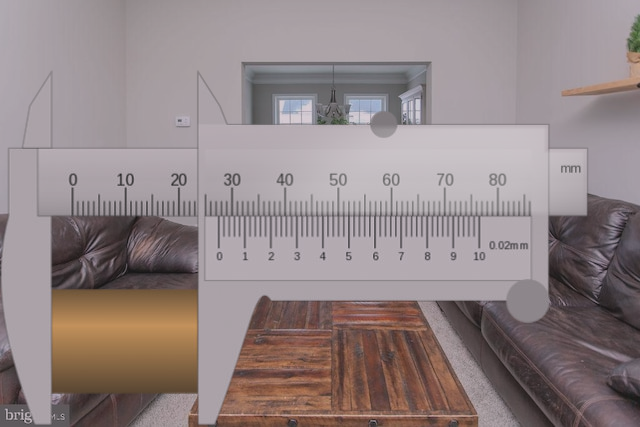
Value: 27.5 mm
